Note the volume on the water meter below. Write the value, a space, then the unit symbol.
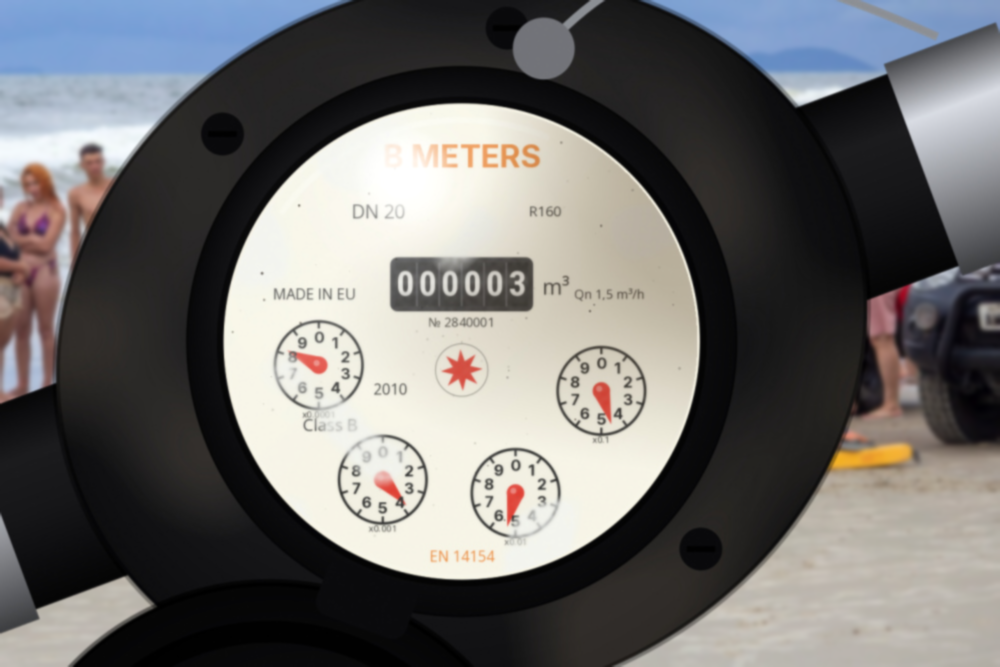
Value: 3.4538 m³
